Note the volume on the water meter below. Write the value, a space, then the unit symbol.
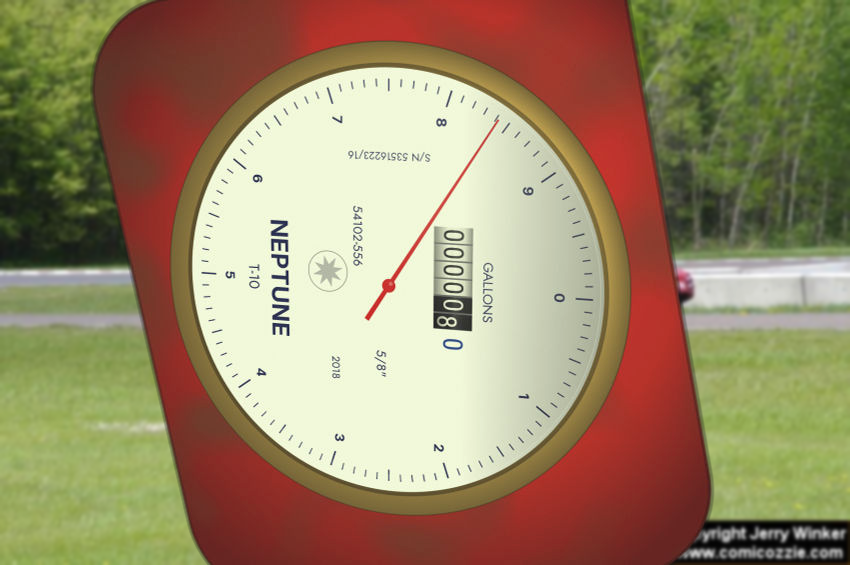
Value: 78.4 gal
